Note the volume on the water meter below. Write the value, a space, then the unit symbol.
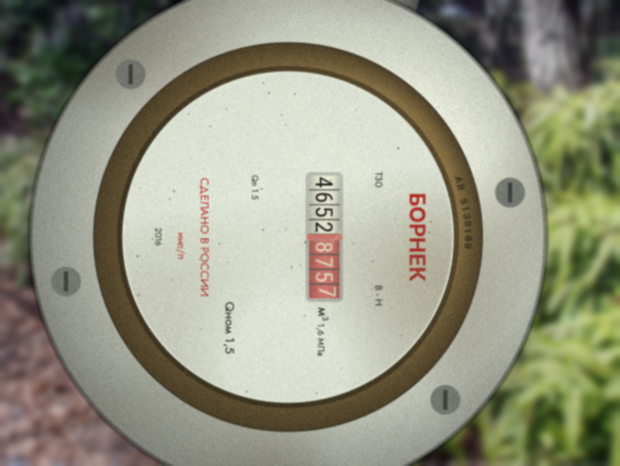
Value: 4652.8757 m³
